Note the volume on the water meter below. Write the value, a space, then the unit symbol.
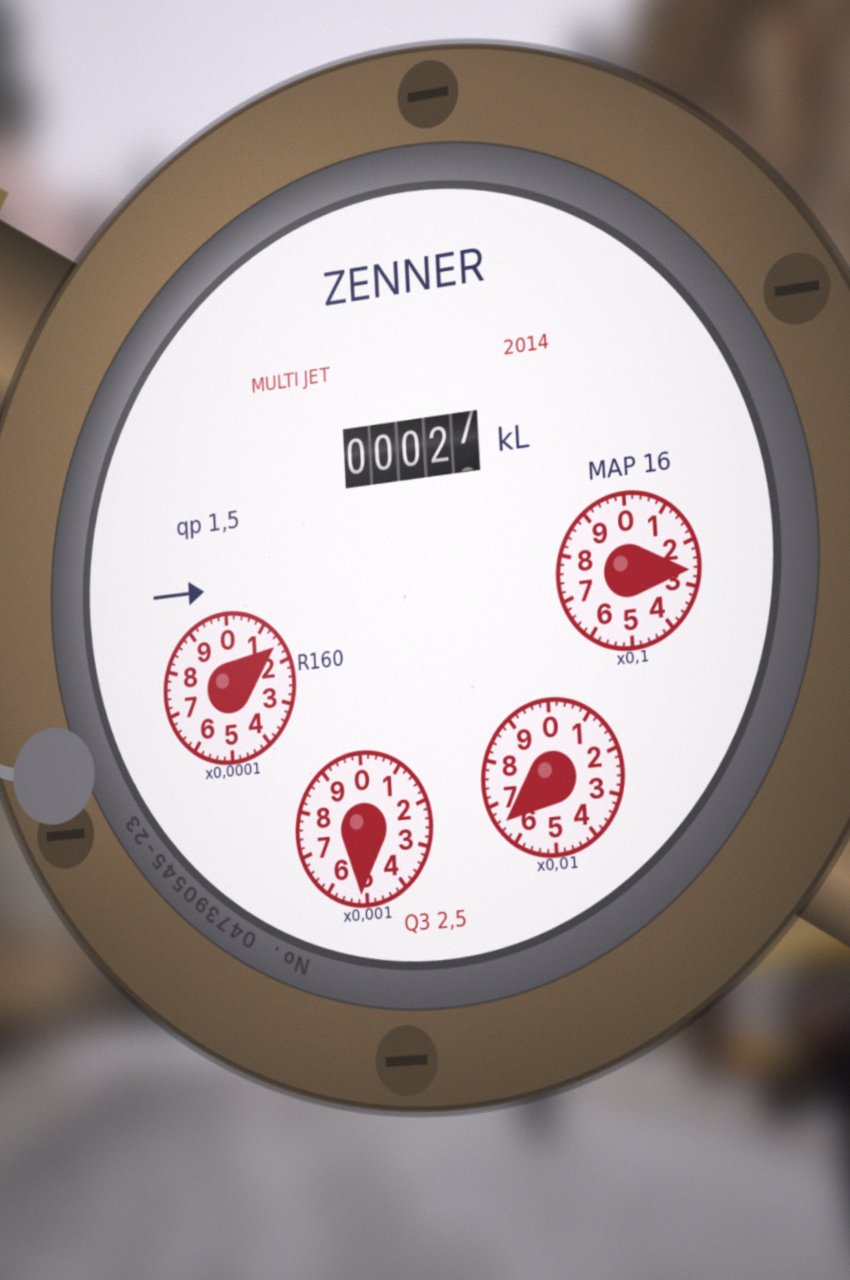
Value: 27.2651 kL
